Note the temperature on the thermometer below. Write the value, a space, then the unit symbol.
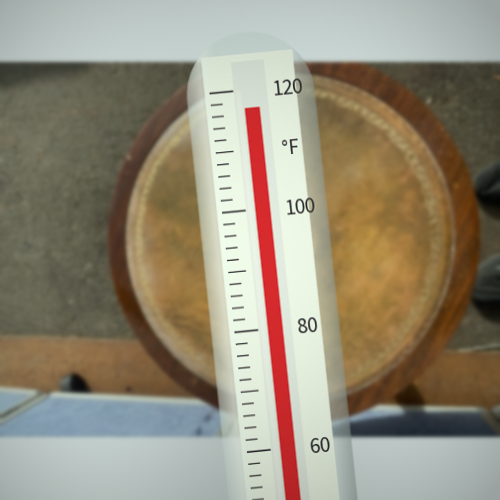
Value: 117 °F
